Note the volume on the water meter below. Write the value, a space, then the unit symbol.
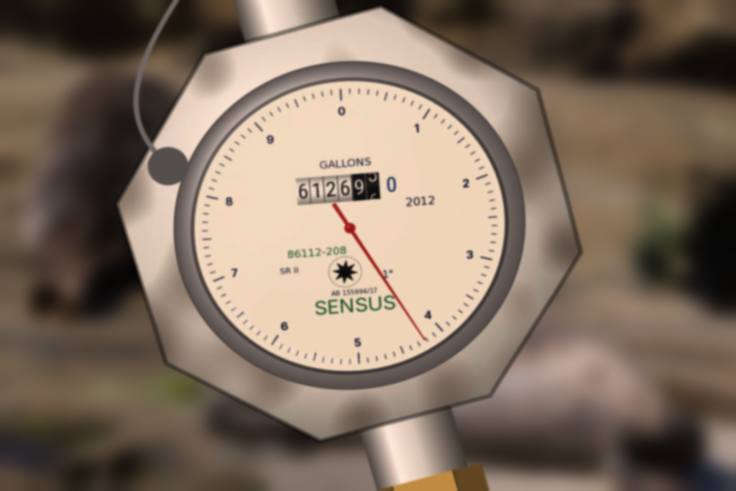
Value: 6126954.2 gal
